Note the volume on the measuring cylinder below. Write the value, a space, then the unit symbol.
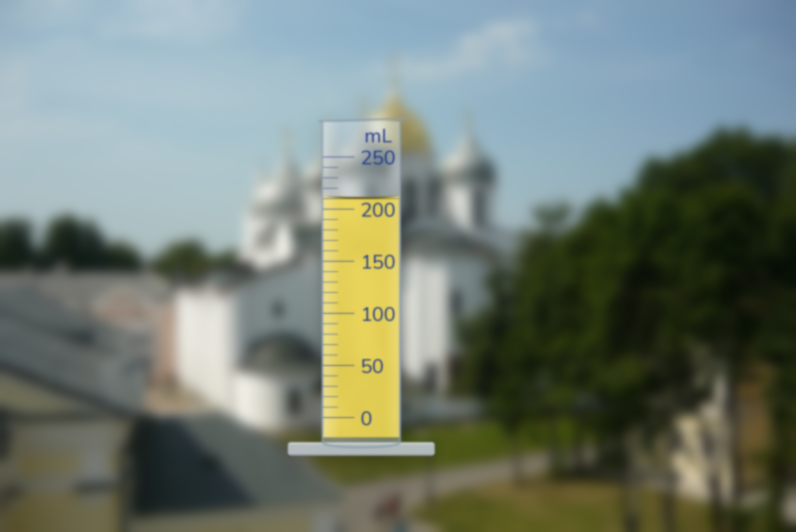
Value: 210 mL
